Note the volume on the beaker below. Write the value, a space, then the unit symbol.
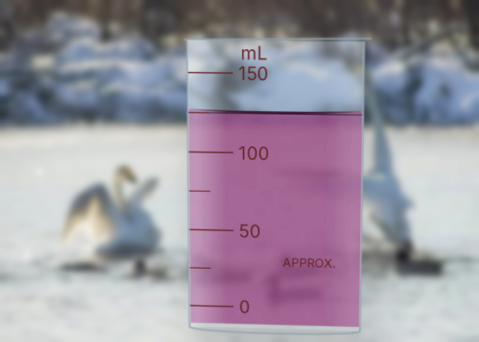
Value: 125 mL
